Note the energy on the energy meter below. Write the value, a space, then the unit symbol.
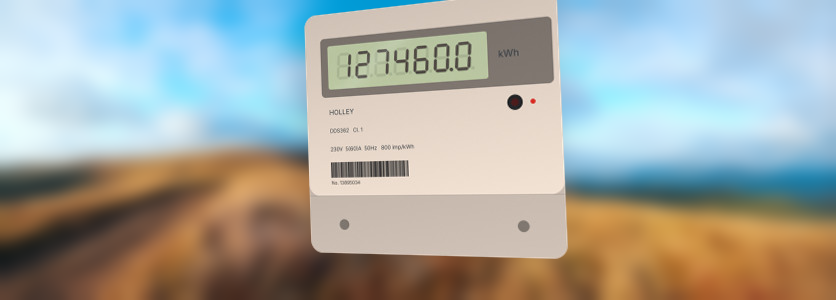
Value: 127460.0 kWh
